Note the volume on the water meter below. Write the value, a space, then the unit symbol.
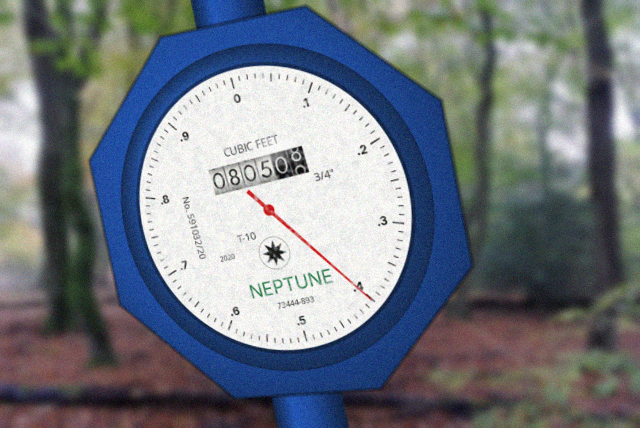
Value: 80508.40 ft³
